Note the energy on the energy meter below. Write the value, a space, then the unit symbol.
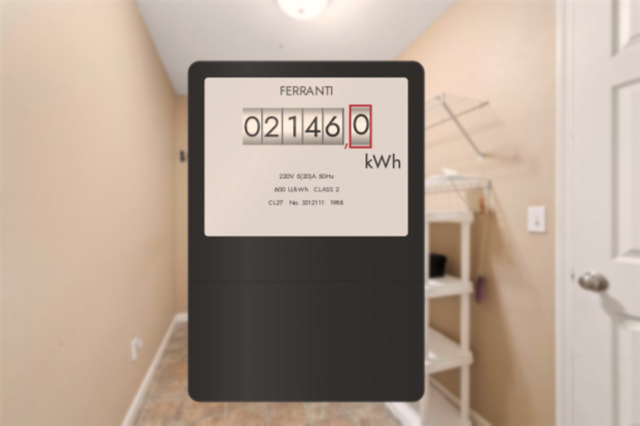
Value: 2146.0 kWh
